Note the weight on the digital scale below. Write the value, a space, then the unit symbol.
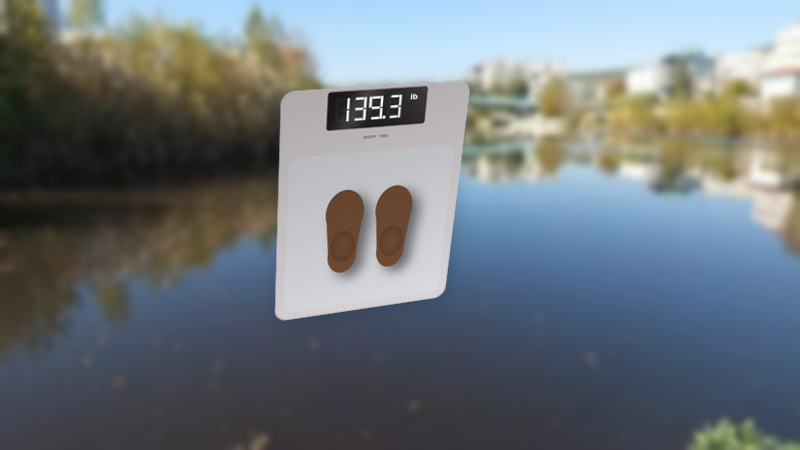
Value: 139.3 lb
